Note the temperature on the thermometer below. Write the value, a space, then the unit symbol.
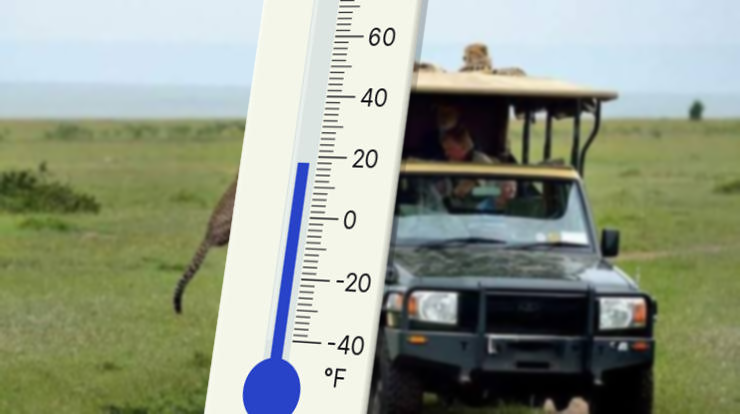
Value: 18 °F
